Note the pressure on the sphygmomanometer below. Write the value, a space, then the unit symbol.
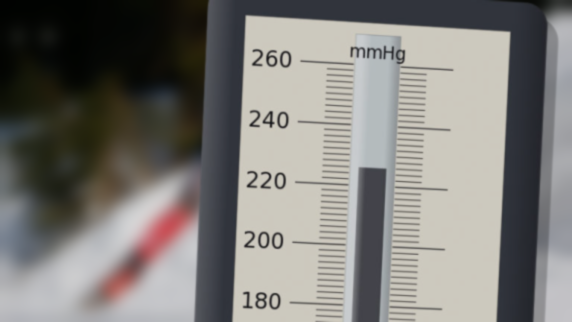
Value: 226 mmHg
